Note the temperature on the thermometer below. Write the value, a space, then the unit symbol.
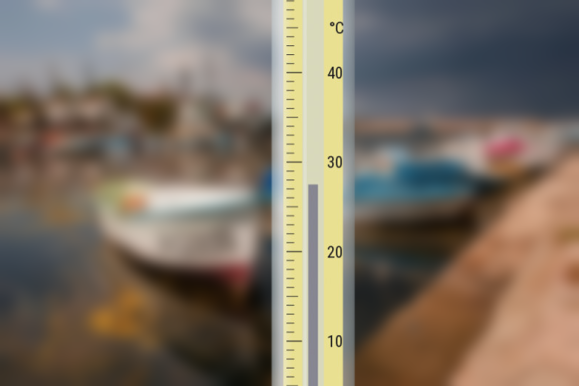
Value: 27.5 °C
